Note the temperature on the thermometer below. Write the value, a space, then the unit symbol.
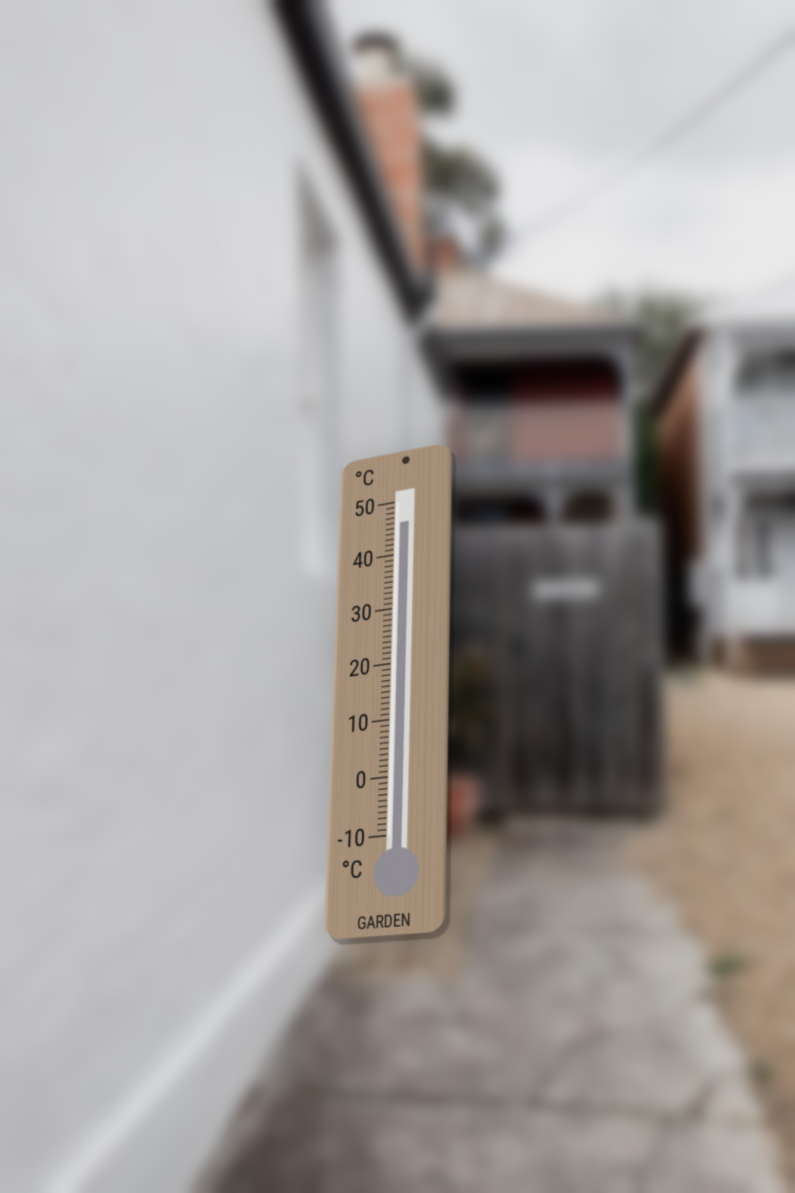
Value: 46 °C
